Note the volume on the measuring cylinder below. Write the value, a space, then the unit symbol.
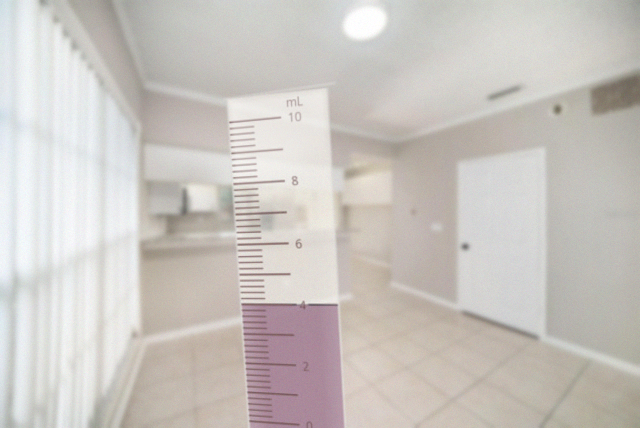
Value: 4 mL
